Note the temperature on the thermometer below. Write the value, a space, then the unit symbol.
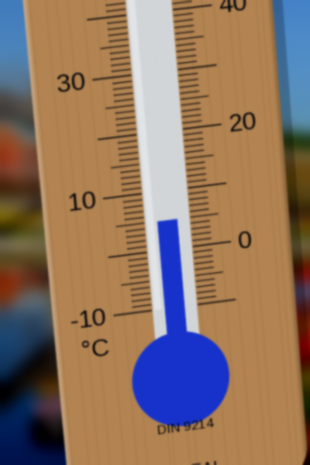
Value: 5 °C
